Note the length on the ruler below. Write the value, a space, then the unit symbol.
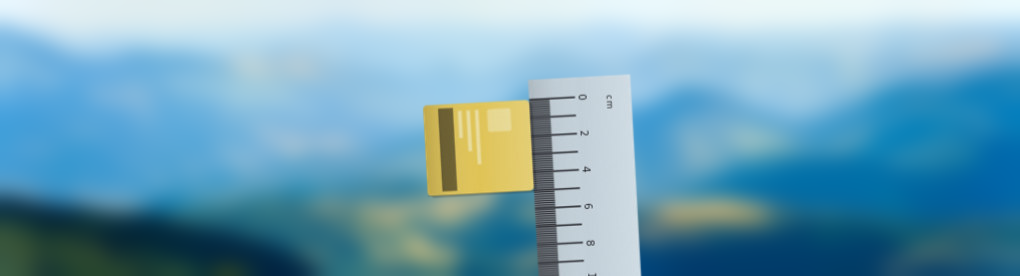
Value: 5 cm
